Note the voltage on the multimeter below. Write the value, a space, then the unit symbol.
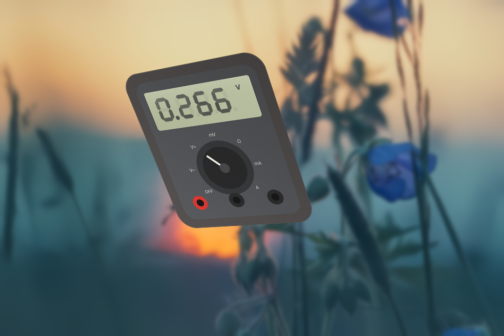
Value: 0.266 V
